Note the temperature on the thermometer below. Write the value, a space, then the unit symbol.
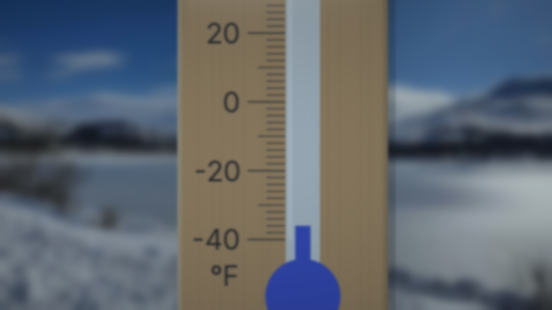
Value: -36 °F
